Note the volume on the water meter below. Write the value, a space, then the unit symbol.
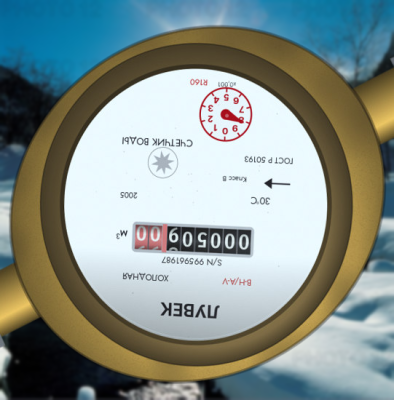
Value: 508.998 m³
